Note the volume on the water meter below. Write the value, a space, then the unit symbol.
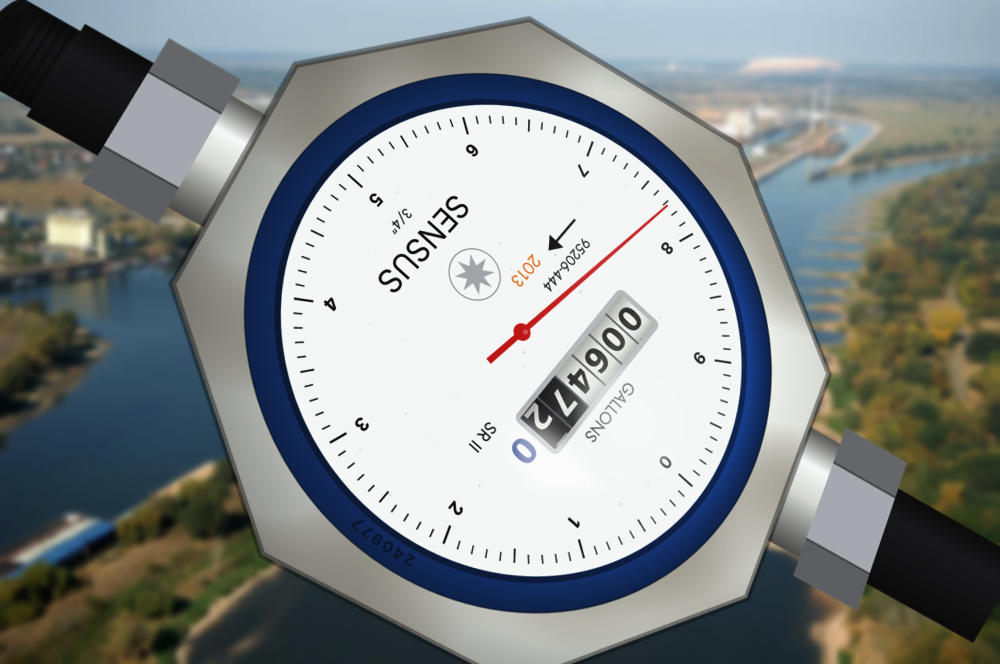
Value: 64717.7 gal
